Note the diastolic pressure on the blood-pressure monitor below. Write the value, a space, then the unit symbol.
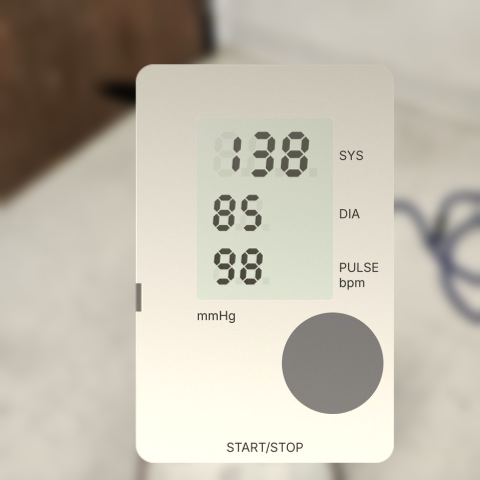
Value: 85 mmHg
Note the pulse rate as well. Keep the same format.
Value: 98 bpm
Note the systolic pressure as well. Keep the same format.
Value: 138 mmHg
